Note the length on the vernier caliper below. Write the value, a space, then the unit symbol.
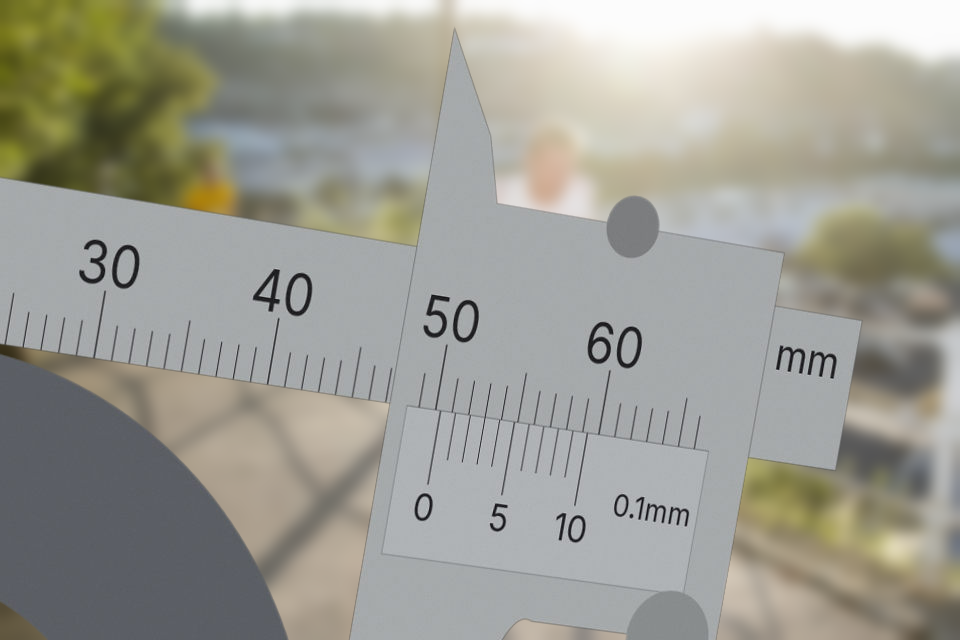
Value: 50.3 mm
